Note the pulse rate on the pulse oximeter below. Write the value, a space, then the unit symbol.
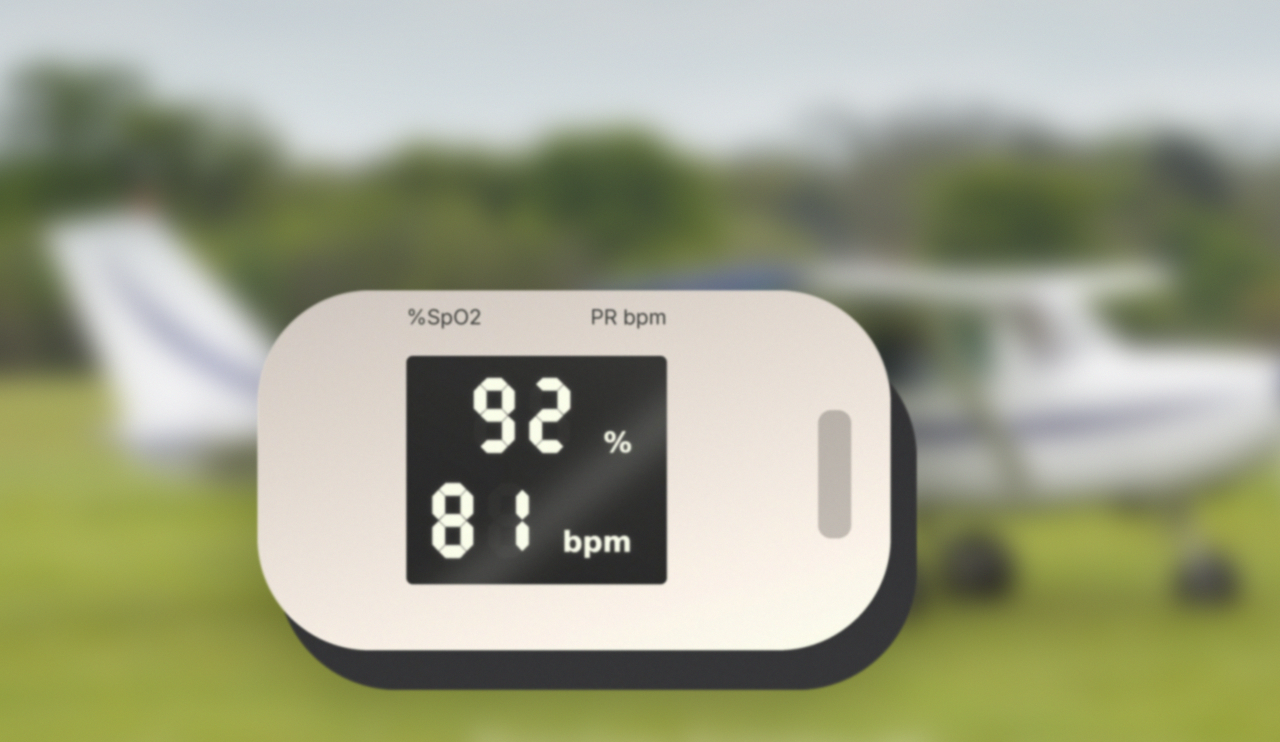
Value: 81 bpm
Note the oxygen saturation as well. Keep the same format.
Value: 92 %
